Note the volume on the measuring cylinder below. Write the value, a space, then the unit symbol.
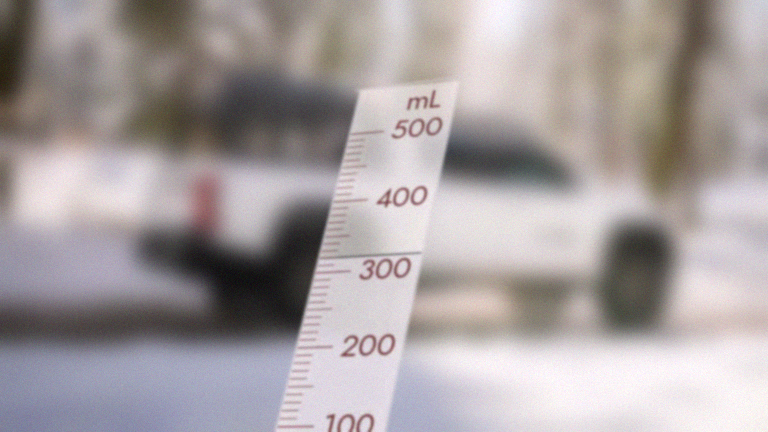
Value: 320 mL
